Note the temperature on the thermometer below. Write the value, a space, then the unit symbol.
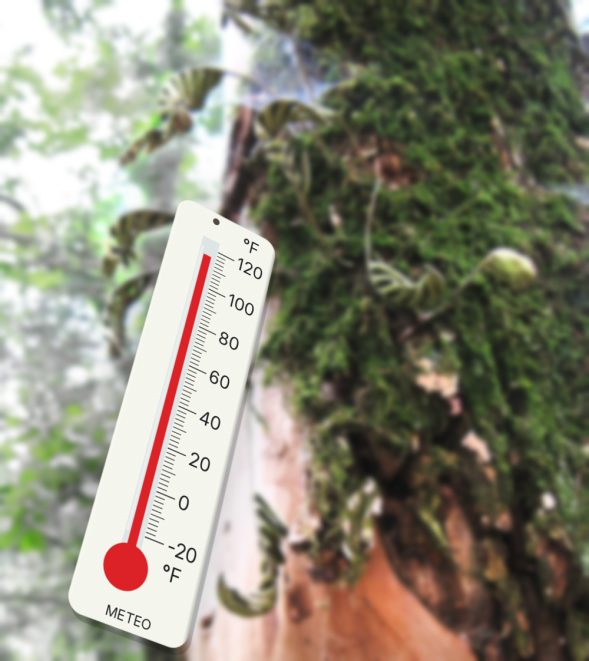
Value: 116 °F
